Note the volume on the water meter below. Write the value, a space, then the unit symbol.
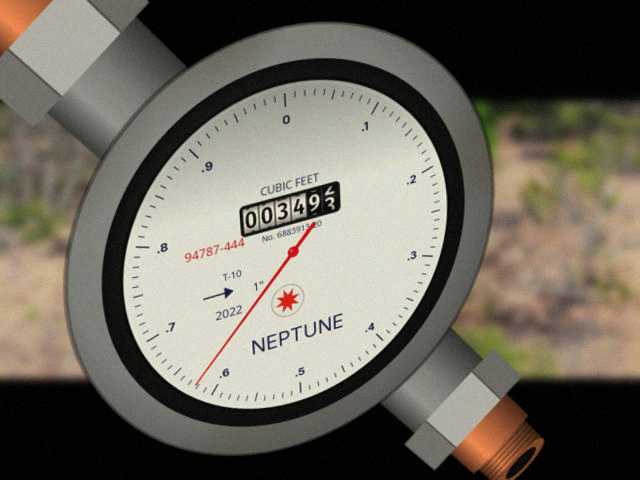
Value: 3492.62 ft³
